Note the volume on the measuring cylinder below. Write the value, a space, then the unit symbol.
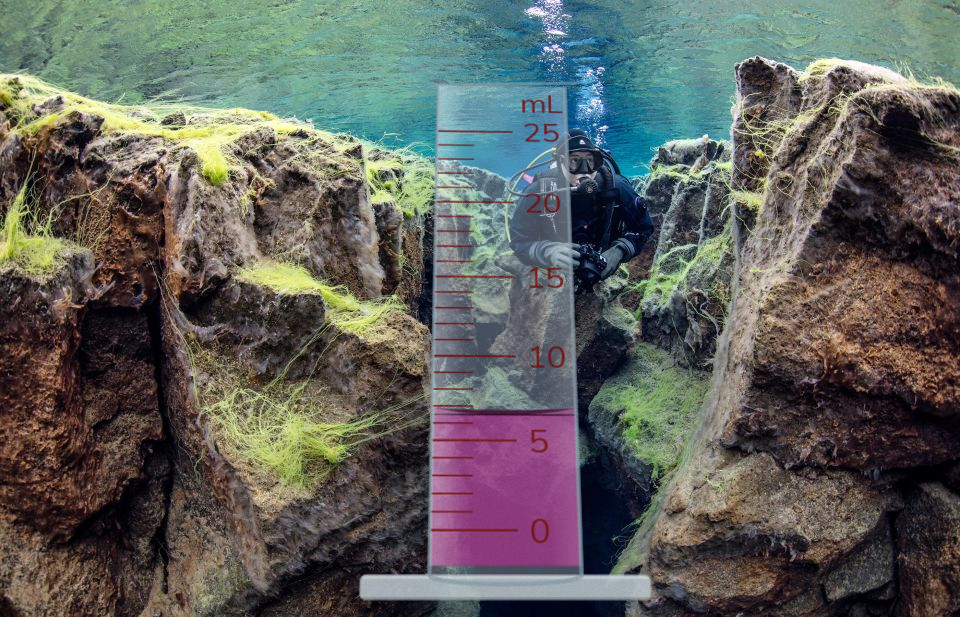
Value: 6.5 mL
